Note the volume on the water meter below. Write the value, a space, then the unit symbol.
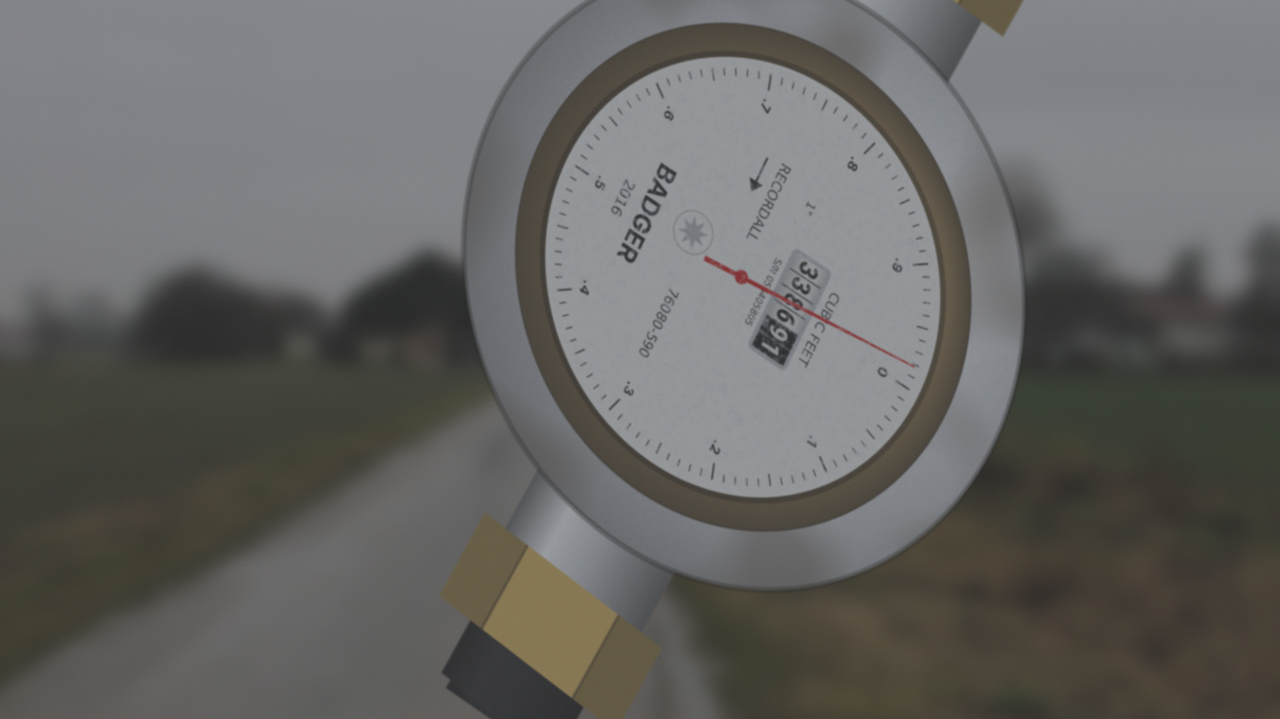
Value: 338690.98 ft³
